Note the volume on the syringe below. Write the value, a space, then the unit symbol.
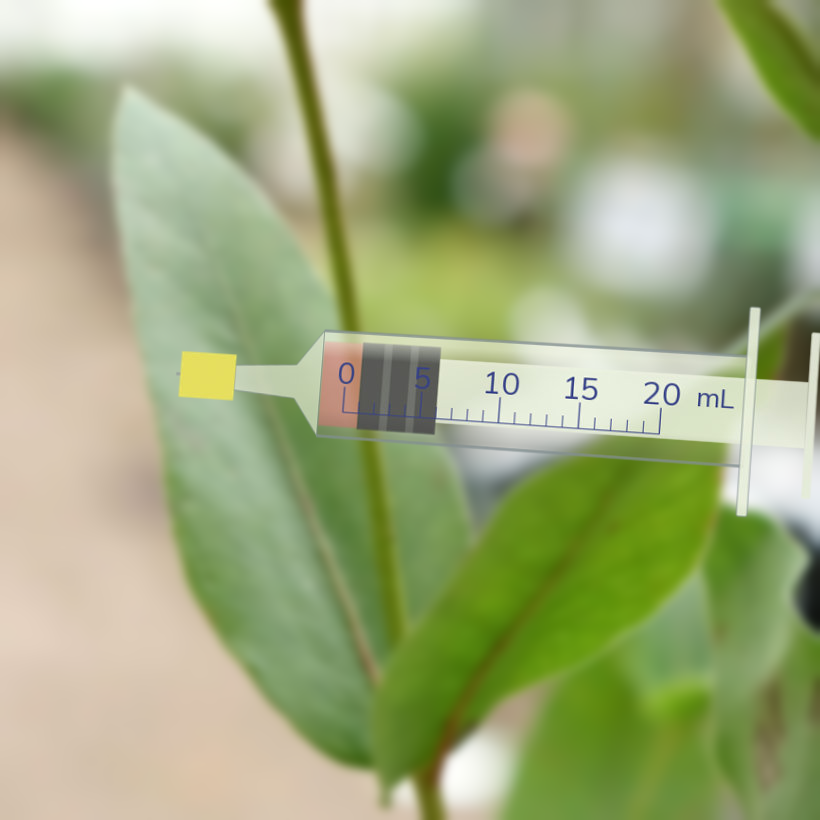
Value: 1 mL
